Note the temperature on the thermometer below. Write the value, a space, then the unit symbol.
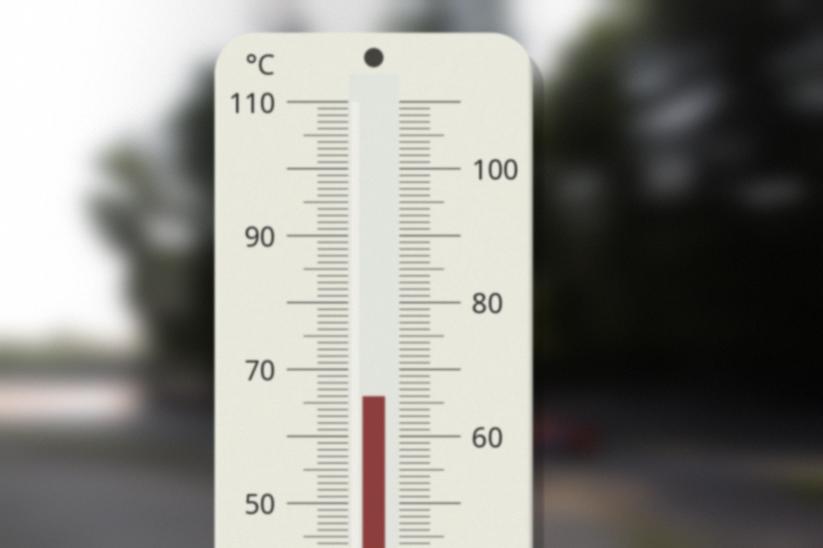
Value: 66 °C
